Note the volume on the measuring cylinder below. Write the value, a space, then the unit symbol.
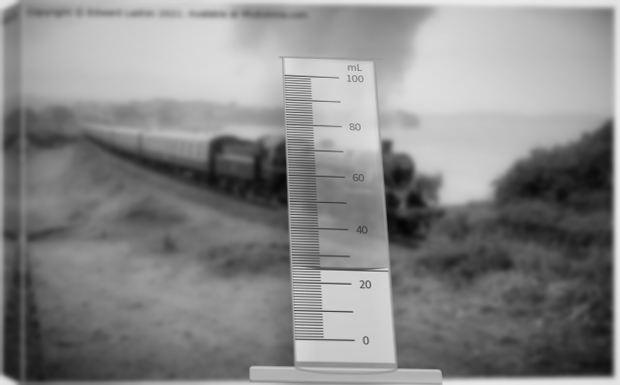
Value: 25 mL
